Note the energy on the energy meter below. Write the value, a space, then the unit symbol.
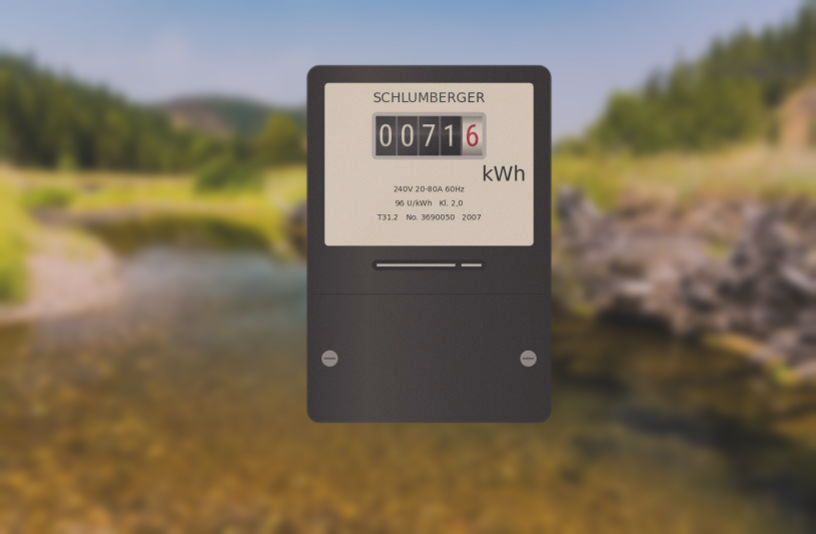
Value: 71.6 kWh
